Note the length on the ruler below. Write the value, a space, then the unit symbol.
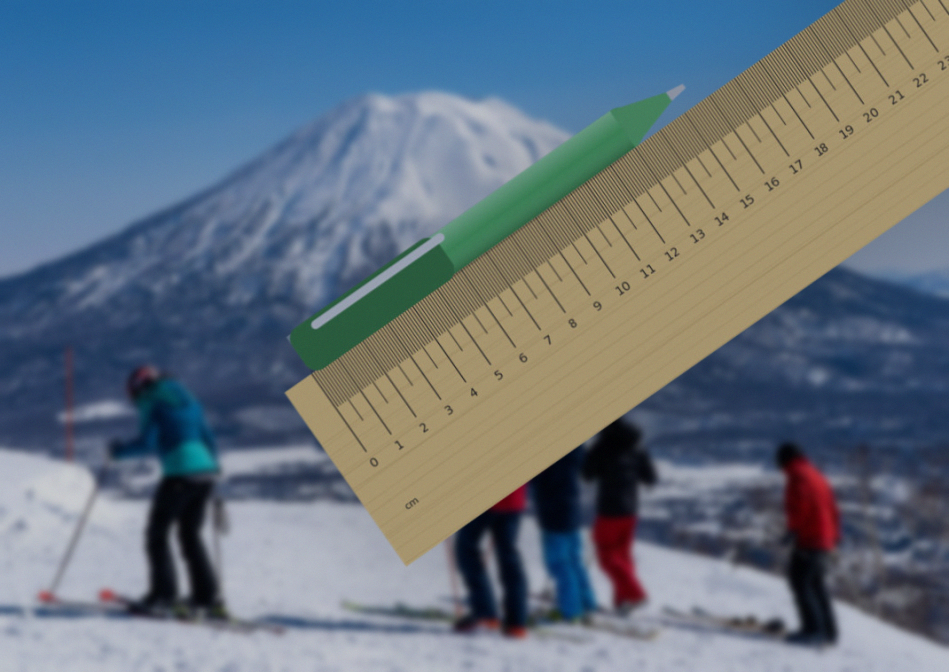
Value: 15.5 cm
